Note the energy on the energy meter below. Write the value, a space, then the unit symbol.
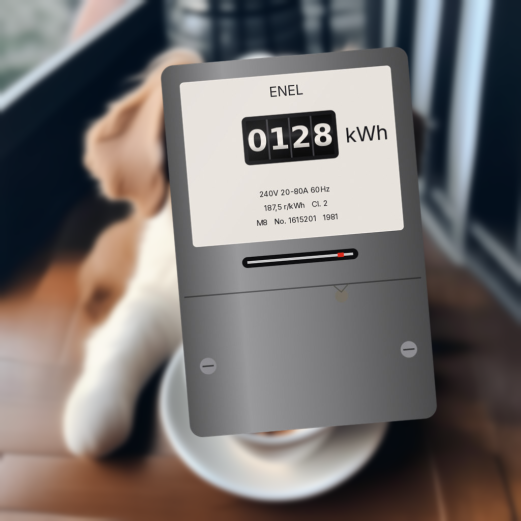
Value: 128 kWh
